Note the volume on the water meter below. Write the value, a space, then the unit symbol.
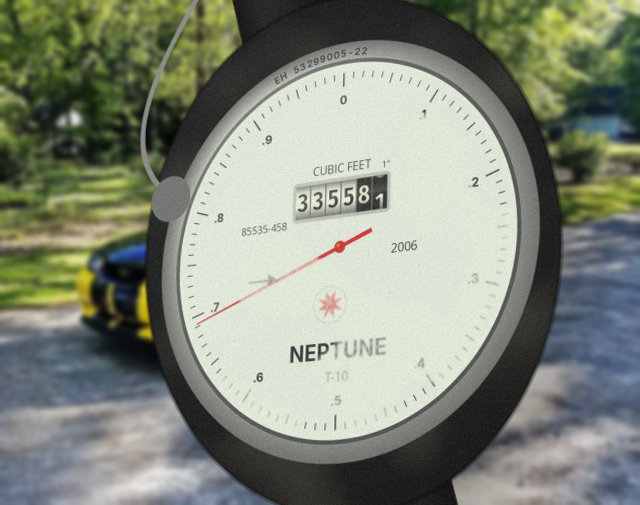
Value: 335580.69 ft³
